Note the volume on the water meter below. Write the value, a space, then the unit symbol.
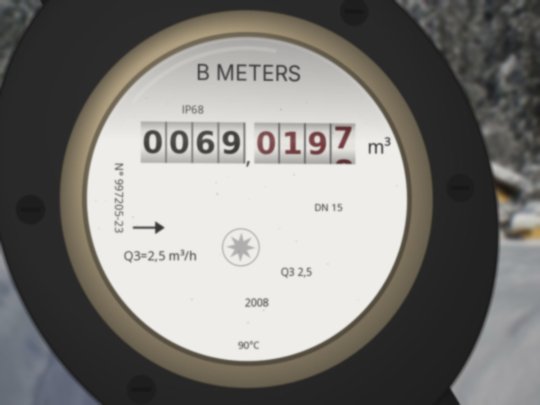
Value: 69.0197 m³
